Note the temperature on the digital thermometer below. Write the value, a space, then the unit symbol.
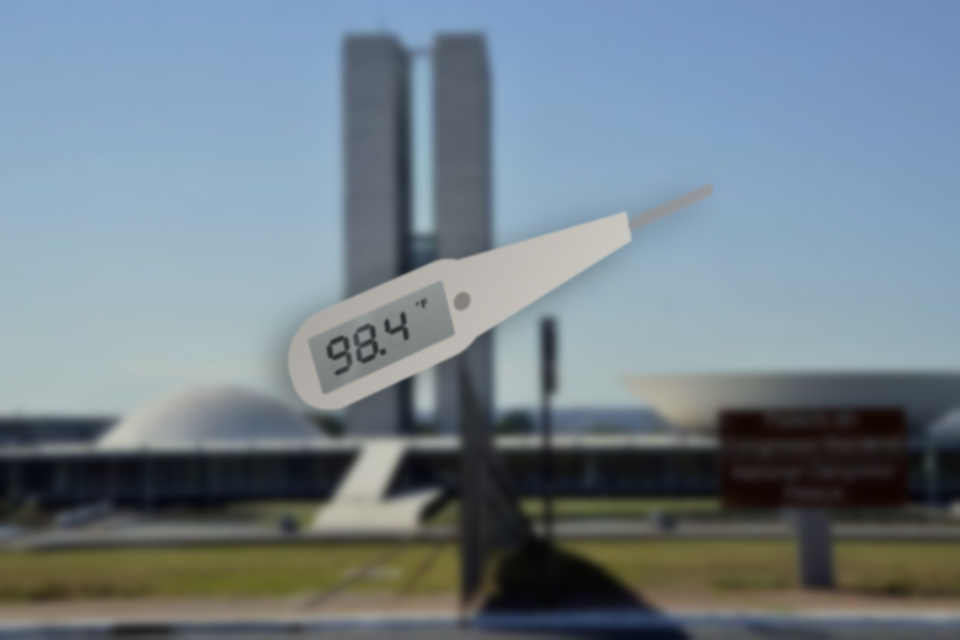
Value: 98.4 °F
